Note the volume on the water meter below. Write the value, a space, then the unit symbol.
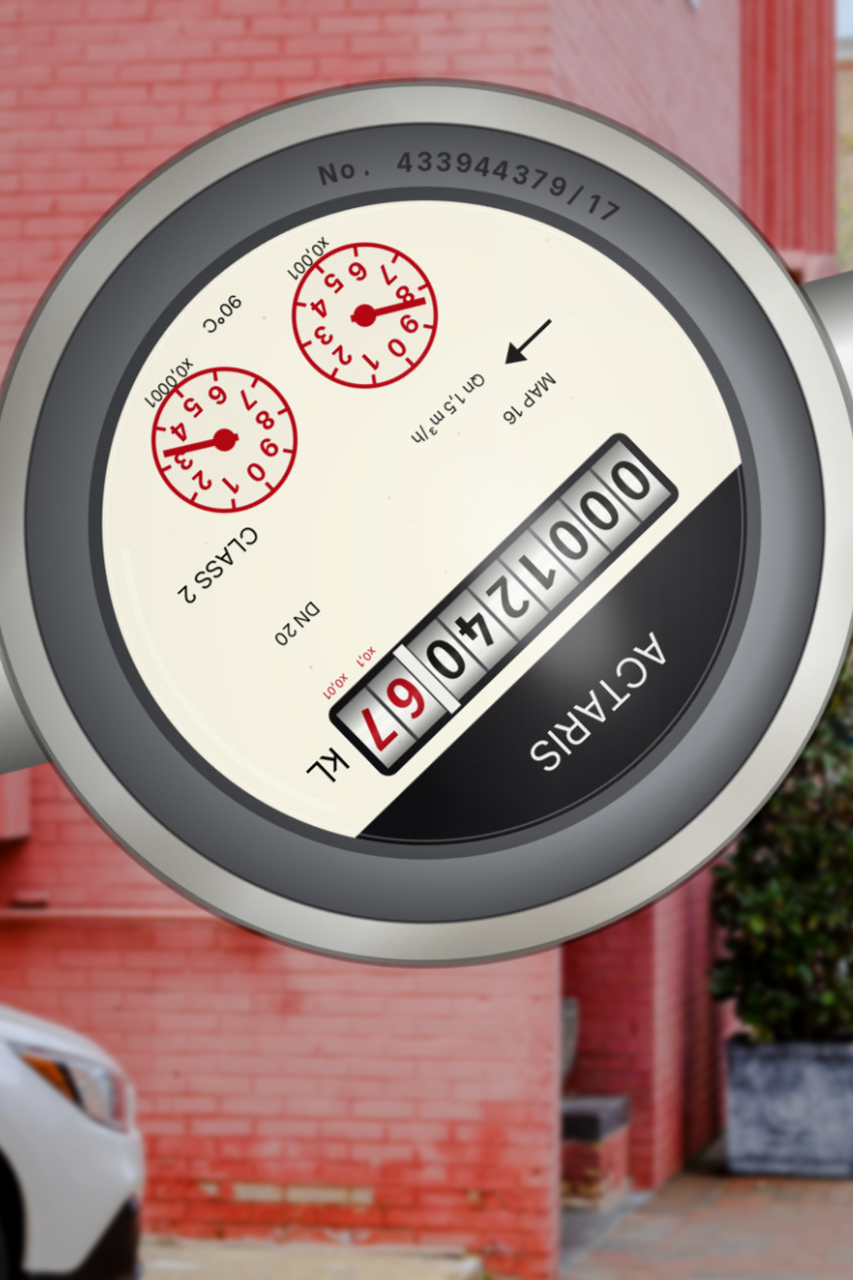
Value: 1240.6783 kL
